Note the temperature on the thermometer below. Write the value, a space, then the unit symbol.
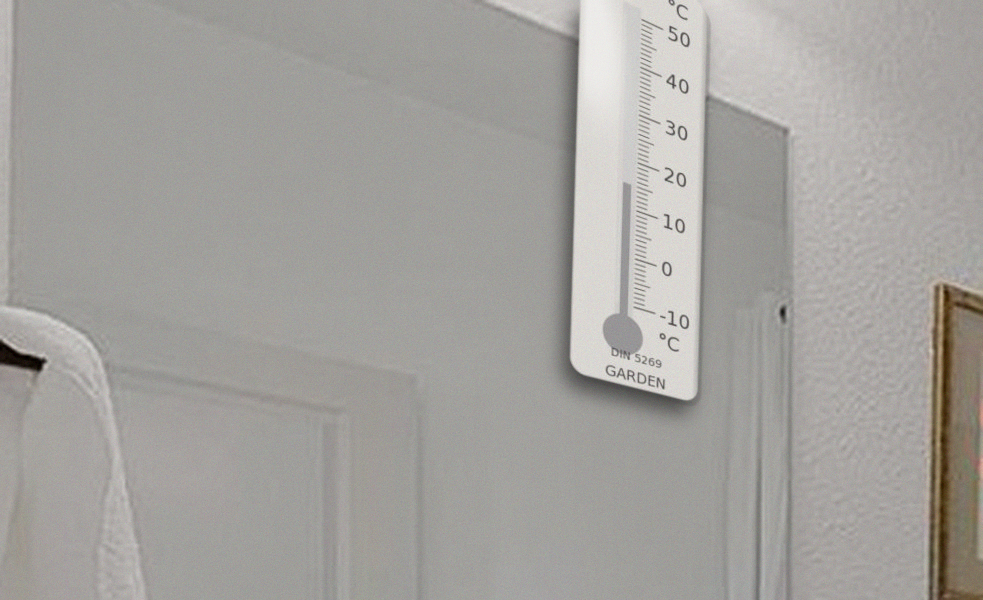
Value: 15 °C
